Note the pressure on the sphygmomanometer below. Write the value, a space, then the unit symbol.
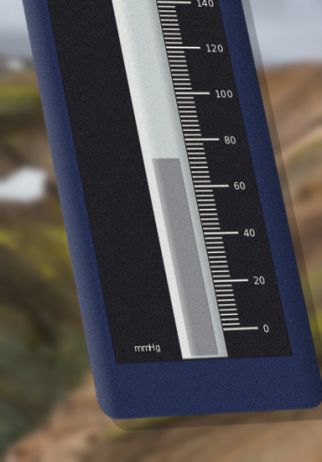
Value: 72 mmHg
